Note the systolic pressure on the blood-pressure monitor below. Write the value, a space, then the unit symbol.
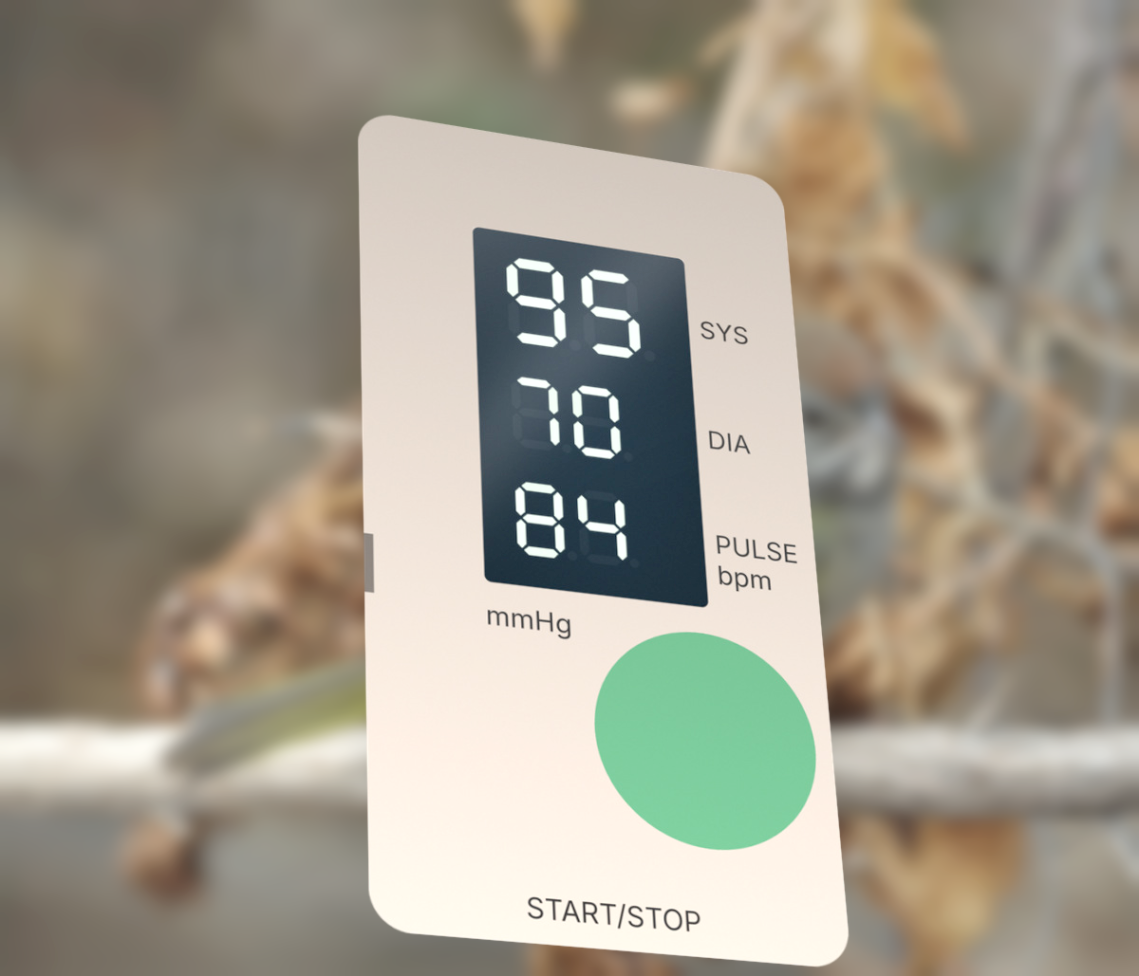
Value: 95 mmHg
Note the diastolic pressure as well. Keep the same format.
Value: 70 mmHg
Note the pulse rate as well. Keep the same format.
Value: 84 bpm
